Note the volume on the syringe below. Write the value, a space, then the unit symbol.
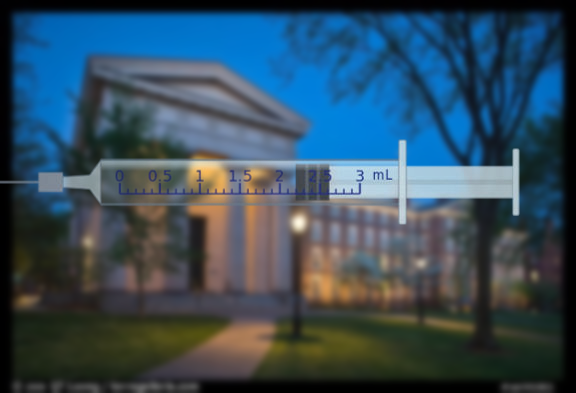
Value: 2.2 mL
